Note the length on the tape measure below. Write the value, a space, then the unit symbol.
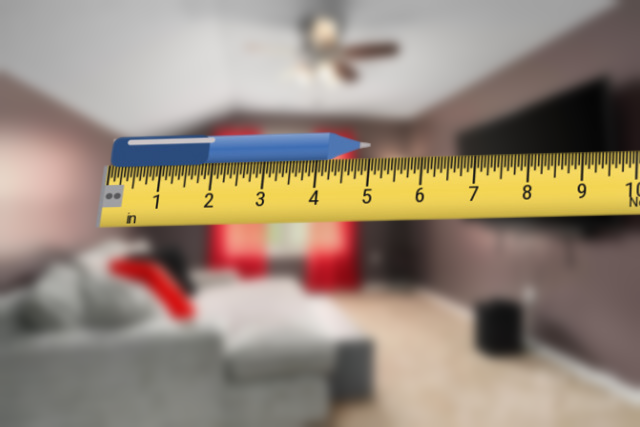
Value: 5 in
